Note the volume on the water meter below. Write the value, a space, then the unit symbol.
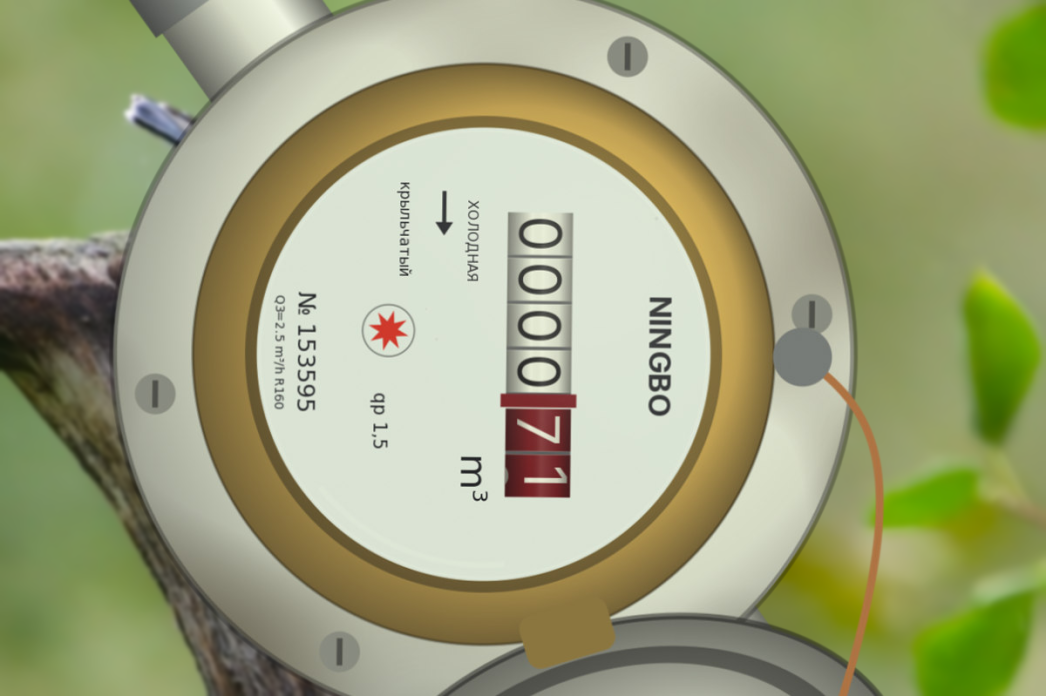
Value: 0.71 m³
